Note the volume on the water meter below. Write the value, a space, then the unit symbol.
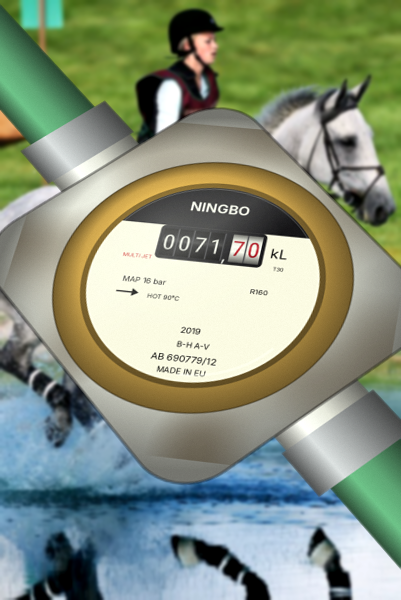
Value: 71.70 kL
